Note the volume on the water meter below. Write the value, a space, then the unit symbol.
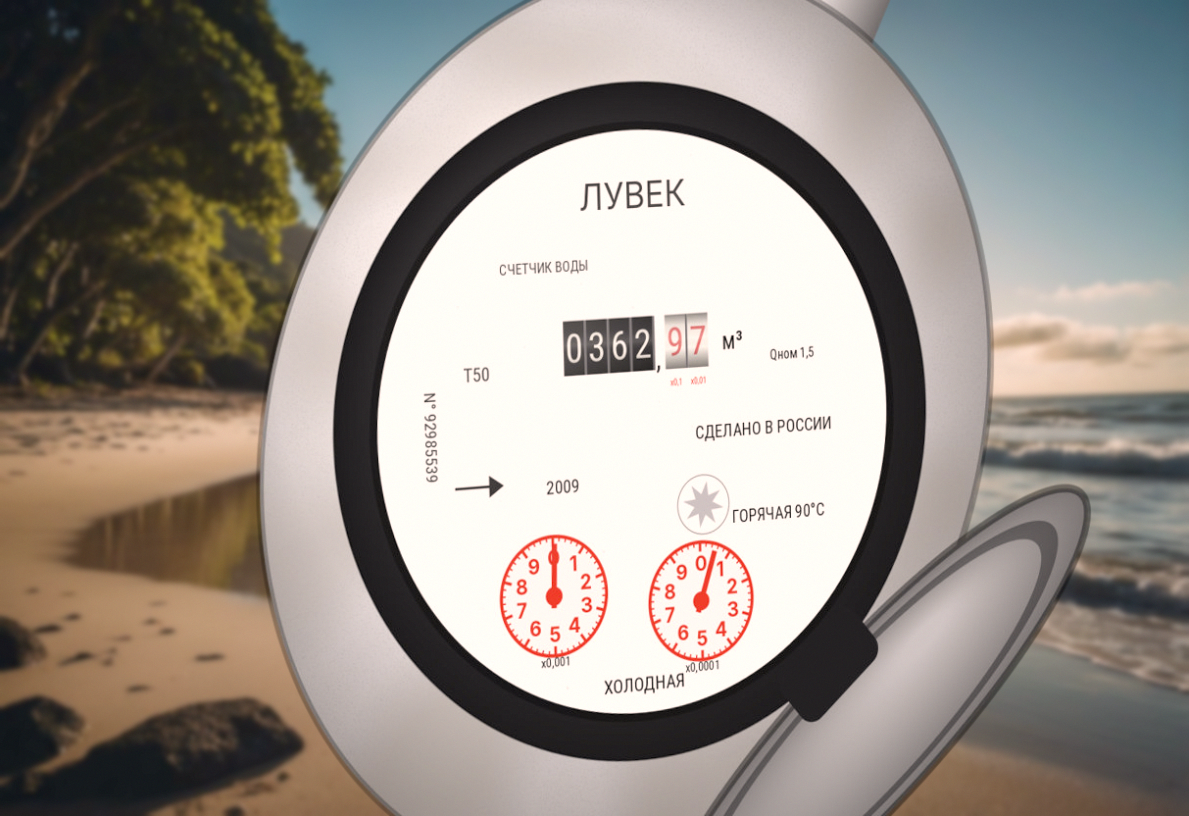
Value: 362.9700 m³
